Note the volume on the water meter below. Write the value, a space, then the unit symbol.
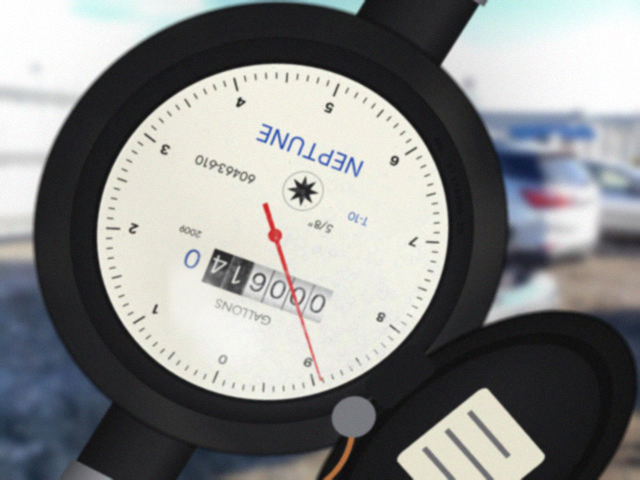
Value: 6138.9 gal
